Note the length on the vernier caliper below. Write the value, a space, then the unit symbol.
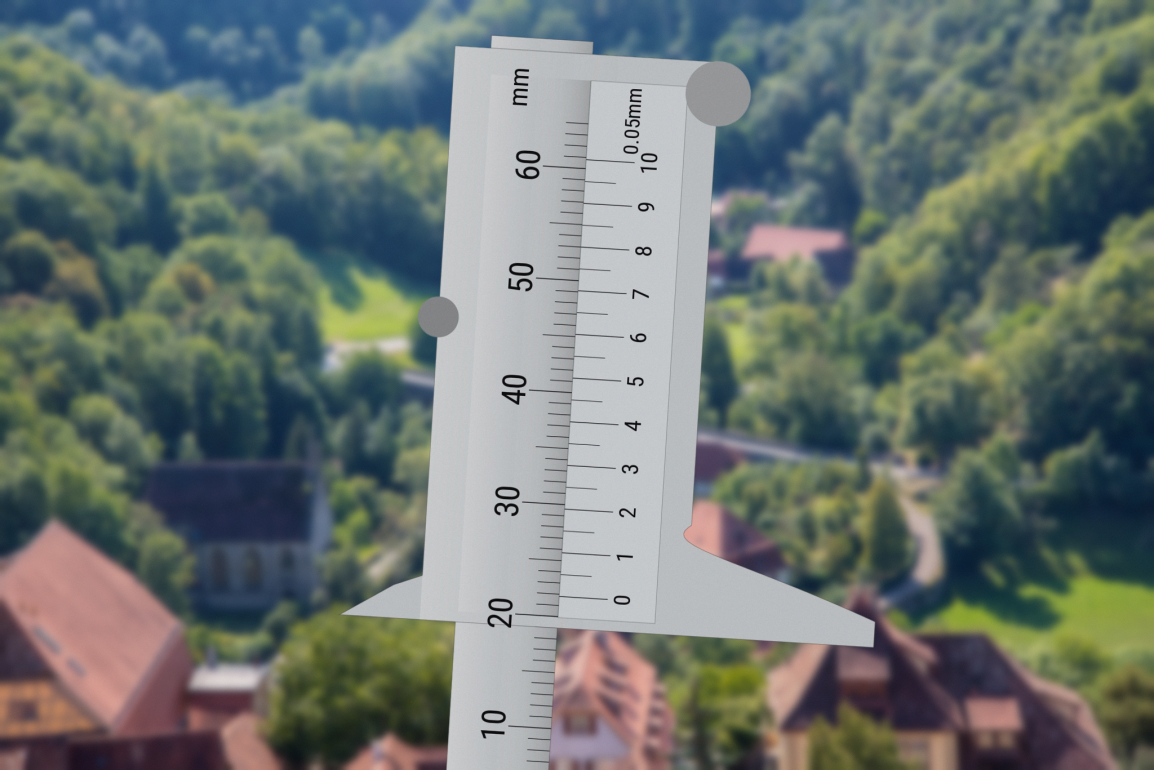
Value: 21.8 mm
